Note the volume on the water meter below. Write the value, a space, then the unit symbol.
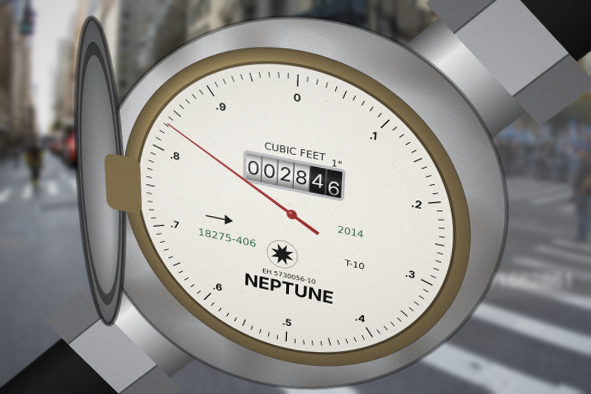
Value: 2845.83 ft³
